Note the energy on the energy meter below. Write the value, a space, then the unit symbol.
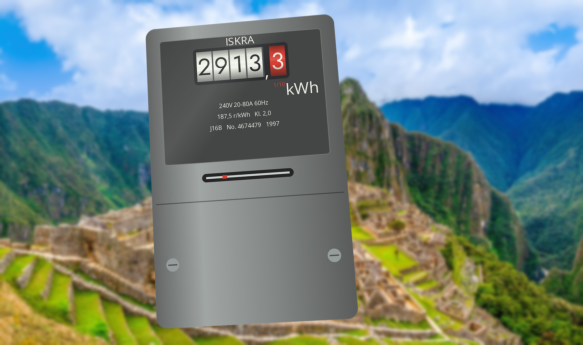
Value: 2913.3 kWh
